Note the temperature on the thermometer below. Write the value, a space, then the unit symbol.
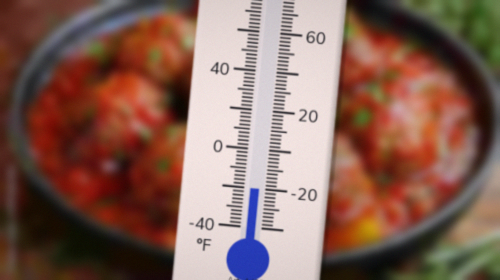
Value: -20 °F
